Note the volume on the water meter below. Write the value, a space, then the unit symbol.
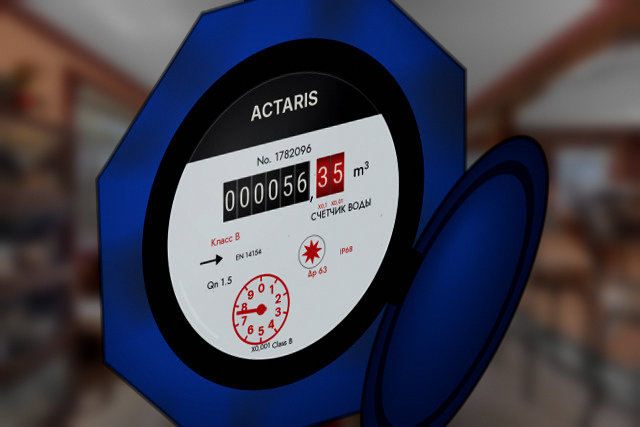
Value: 56.357 m³
